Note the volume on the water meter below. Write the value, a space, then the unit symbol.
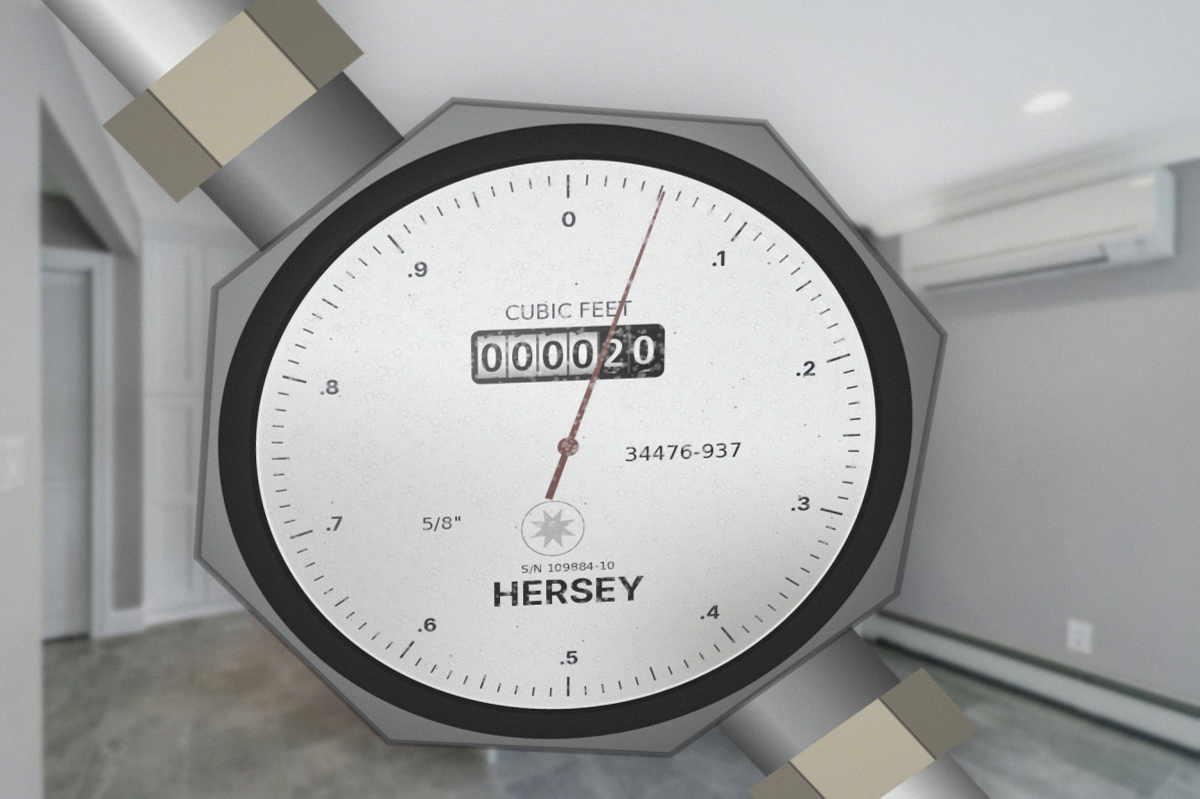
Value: 20.05 ft³
